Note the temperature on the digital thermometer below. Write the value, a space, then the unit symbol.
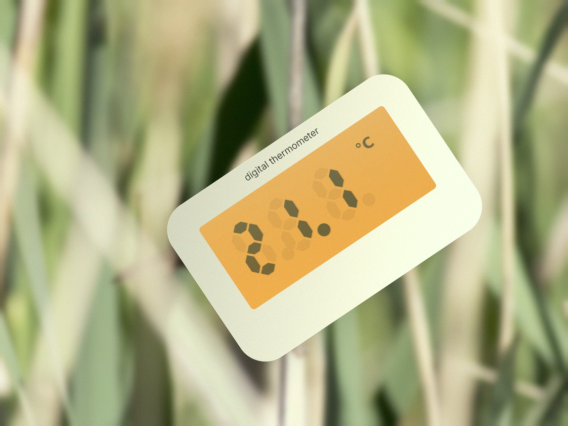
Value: 21.1 °C
